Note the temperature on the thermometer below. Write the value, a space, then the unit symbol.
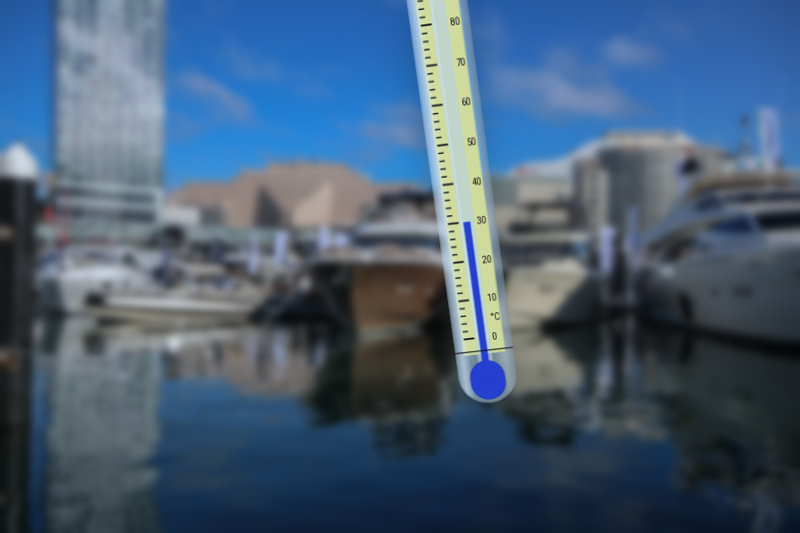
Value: 30 °C
